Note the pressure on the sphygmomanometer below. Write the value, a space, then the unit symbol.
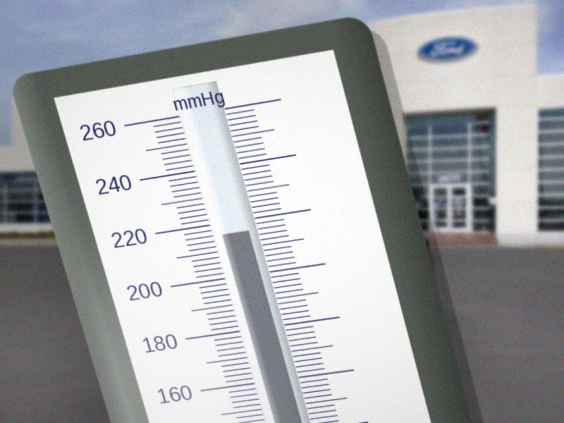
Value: 216 mmHg
